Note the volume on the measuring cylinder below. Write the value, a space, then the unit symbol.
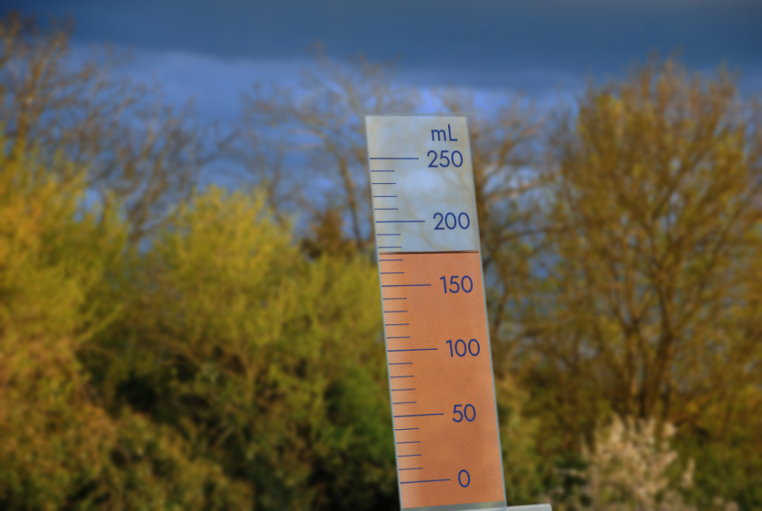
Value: 175 mL
